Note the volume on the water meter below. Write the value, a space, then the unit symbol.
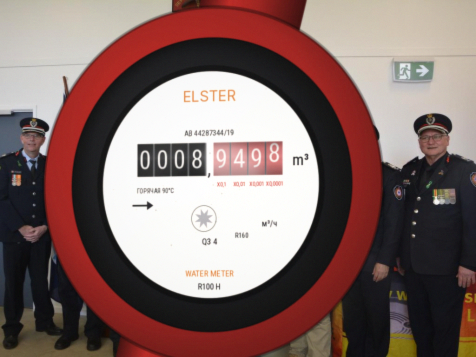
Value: 8.9498 m³
